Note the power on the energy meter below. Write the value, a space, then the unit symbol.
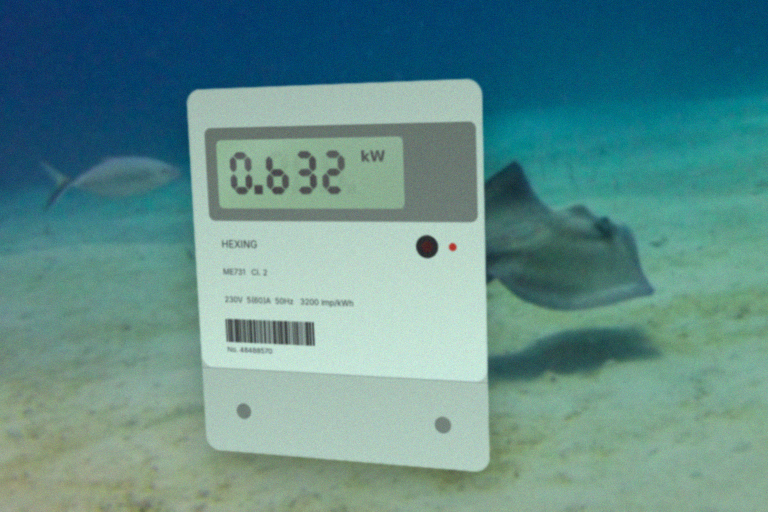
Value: 0.632 kW
